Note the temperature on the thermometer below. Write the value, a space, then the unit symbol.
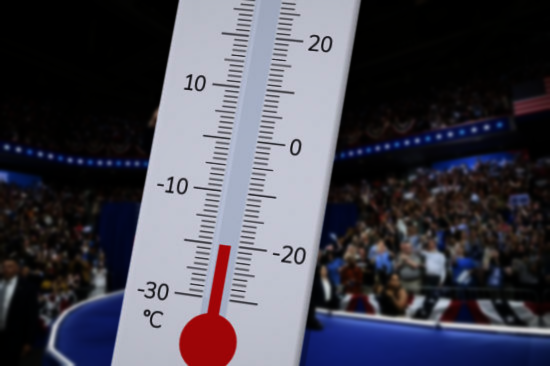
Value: -20 °C
